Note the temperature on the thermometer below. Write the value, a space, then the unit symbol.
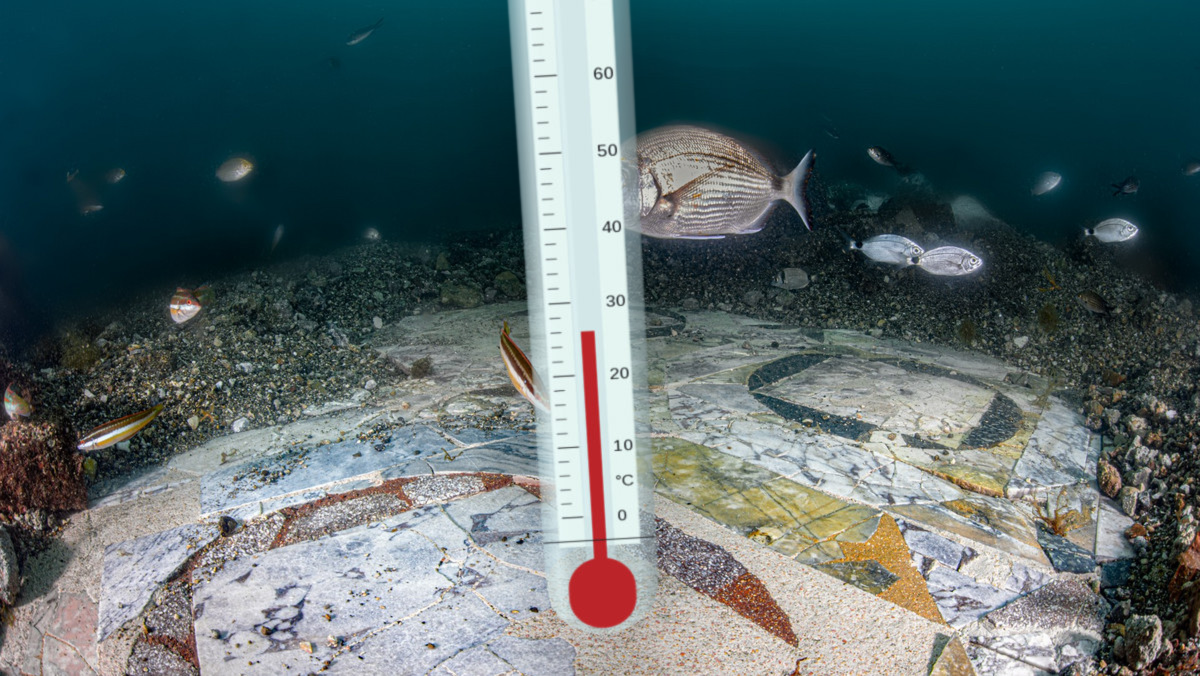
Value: 26 °C
